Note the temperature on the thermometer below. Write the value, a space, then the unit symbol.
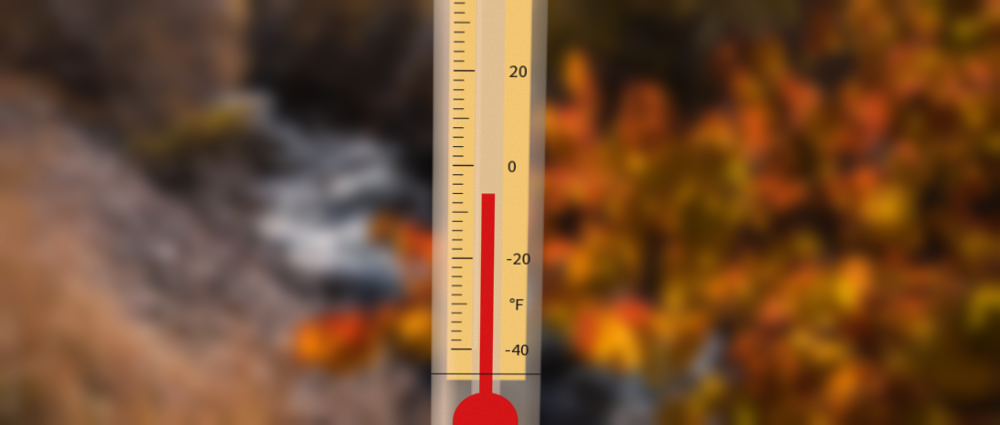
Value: -6 °F
